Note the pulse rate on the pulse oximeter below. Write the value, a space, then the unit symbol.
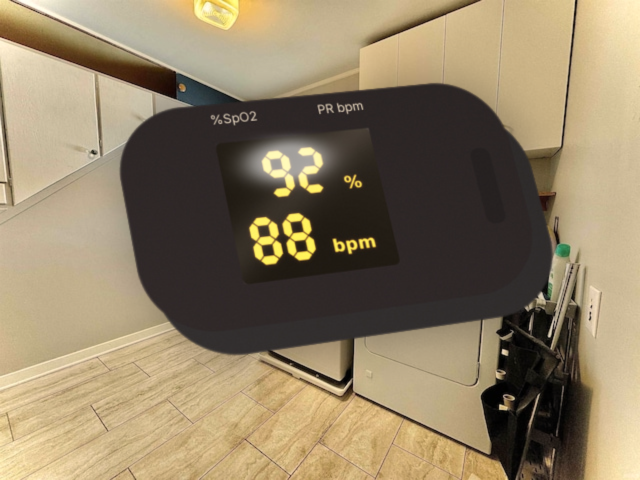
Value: 88 bpm
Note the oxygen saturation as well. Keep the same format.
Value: 92 %
